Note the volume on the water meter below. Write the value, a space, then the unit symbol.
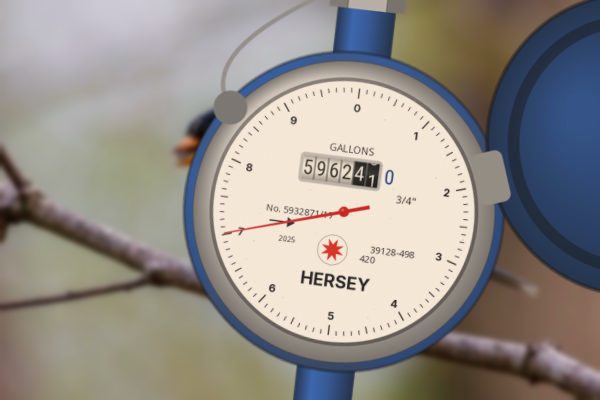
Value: 5962407.0 gal
